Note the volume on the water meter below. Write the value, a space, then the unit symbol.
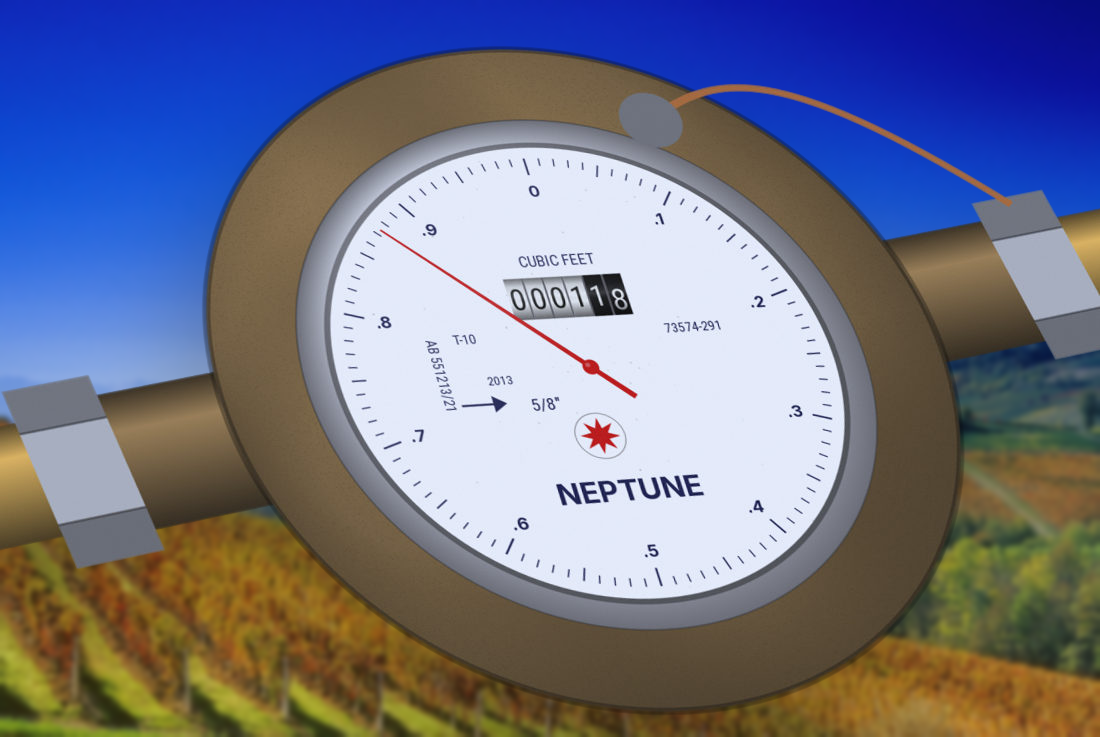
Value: 117.87 ft³
